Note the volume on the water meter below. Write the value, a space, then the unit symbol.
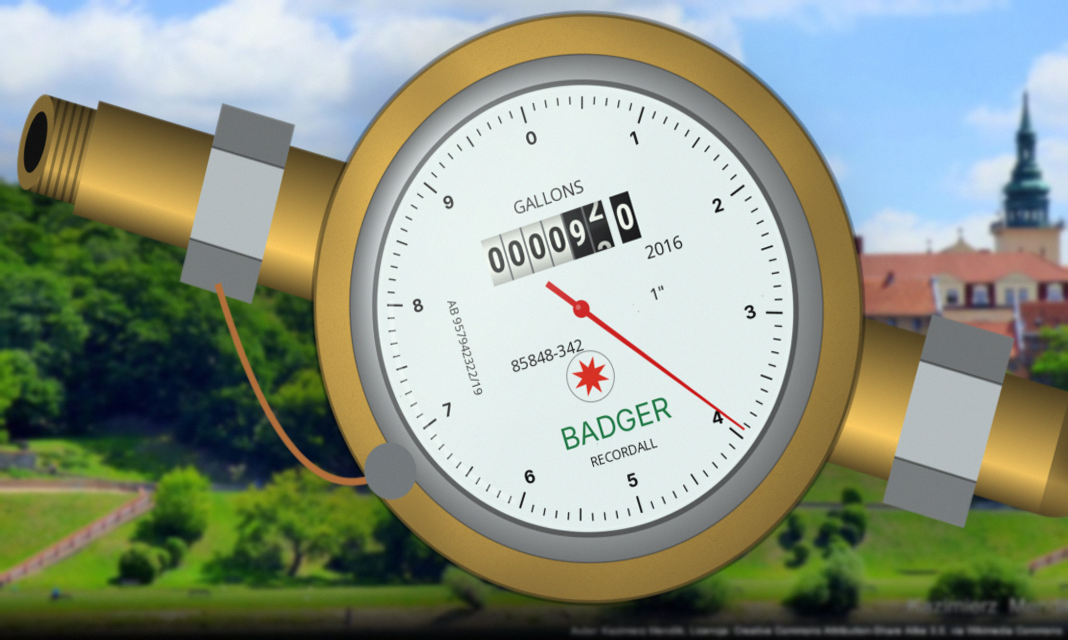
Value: 923.9 gal
